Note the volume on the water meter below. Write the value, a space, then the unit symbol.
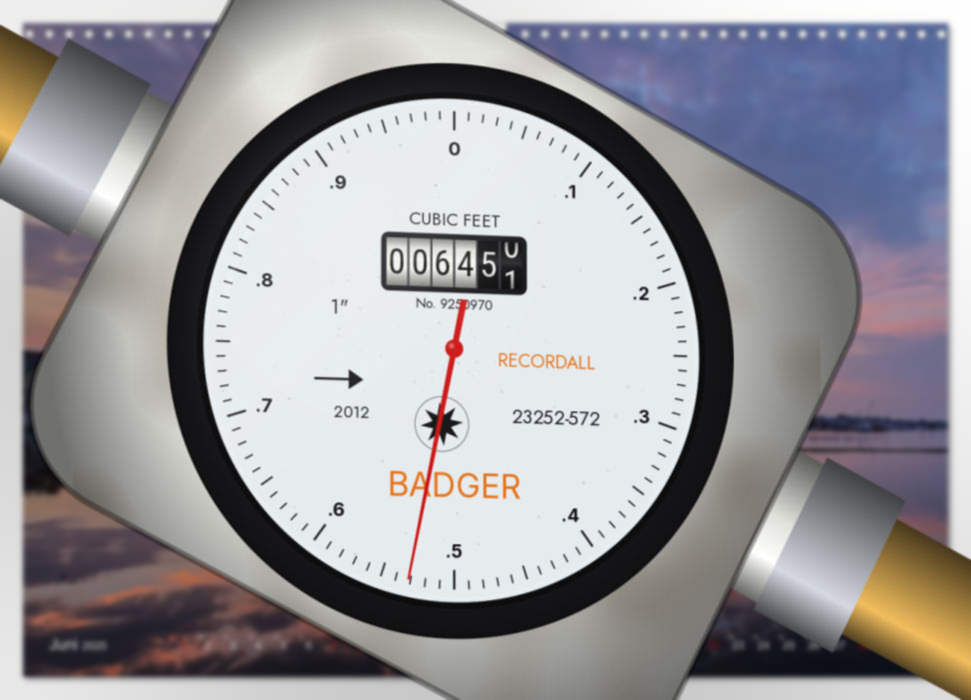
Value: 6450.53 ft³
